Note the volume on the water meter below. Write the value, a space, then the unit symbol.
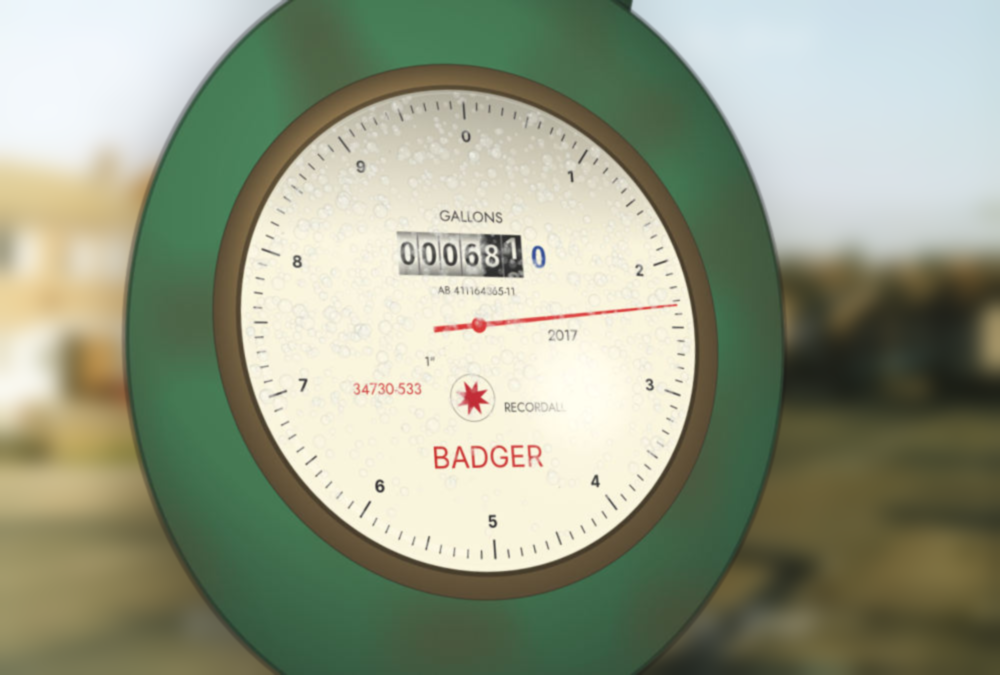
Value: 6812.3 gal
